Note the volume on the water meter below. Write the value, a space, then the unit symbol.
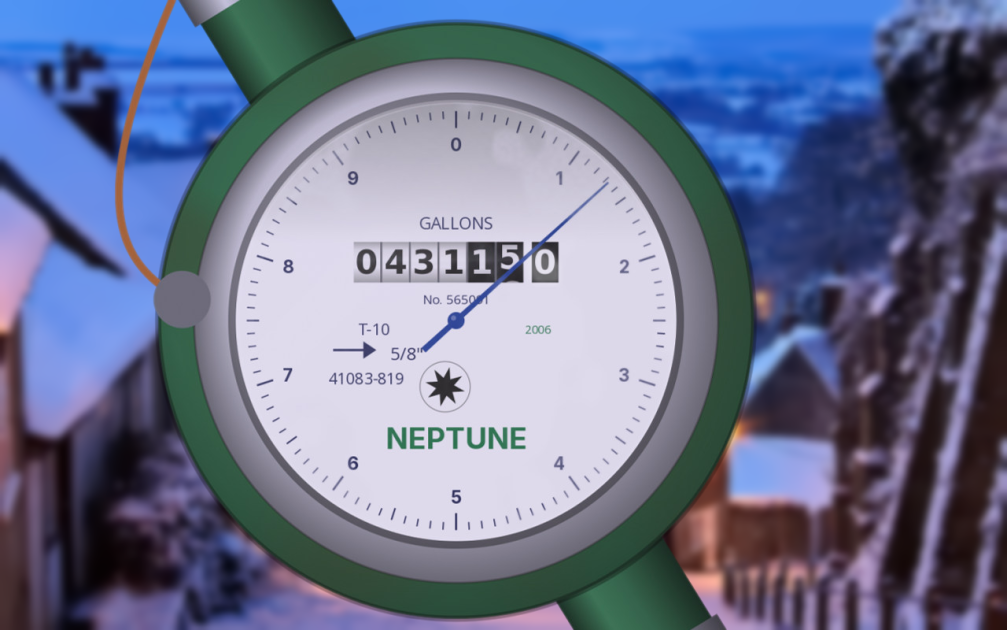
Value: 431151.3 gal
